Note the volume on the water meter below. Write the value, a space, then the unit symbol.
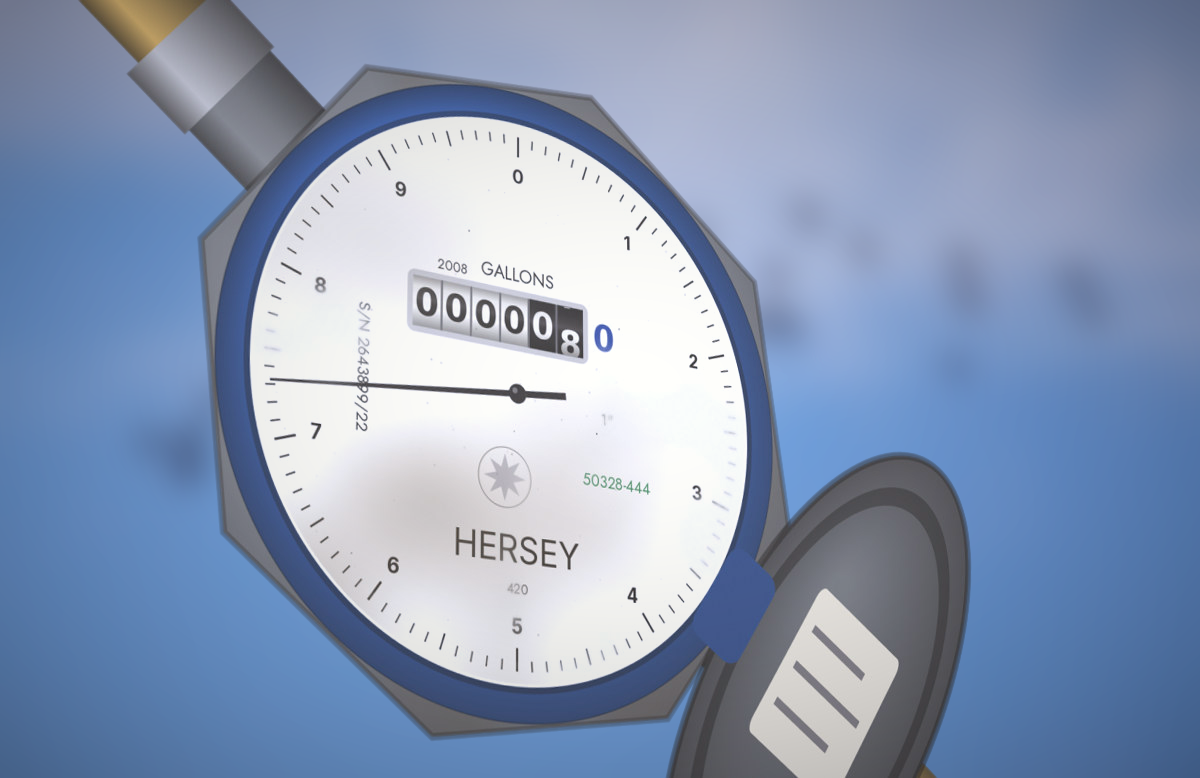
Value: 77.3 gal
